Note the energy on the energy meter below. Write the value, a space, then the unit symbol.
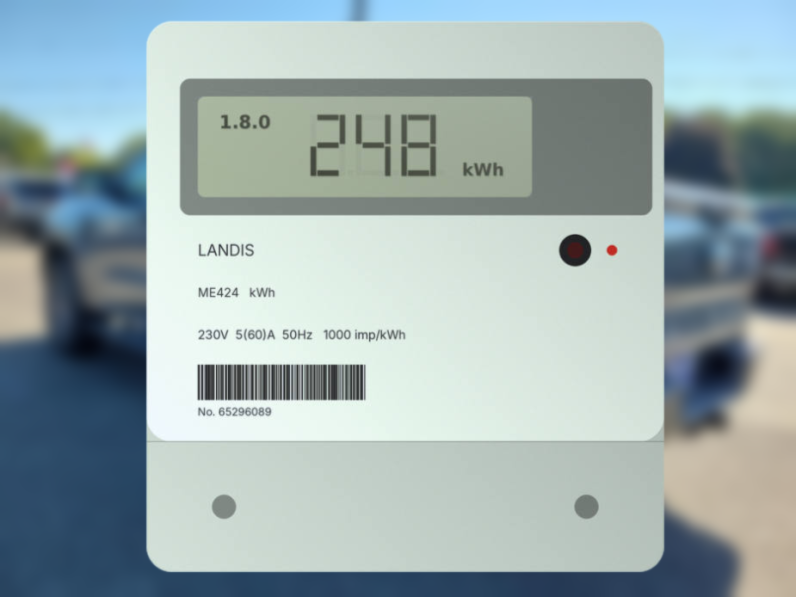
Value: 248 kWh
